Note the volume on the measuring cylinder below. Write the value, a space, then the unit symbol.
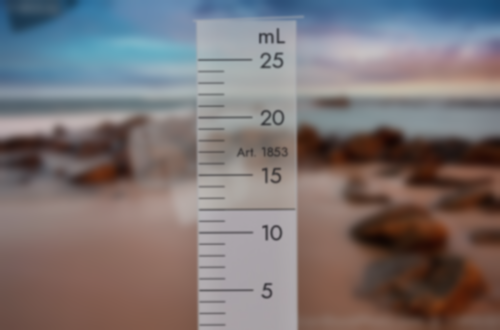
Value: 12 mL
